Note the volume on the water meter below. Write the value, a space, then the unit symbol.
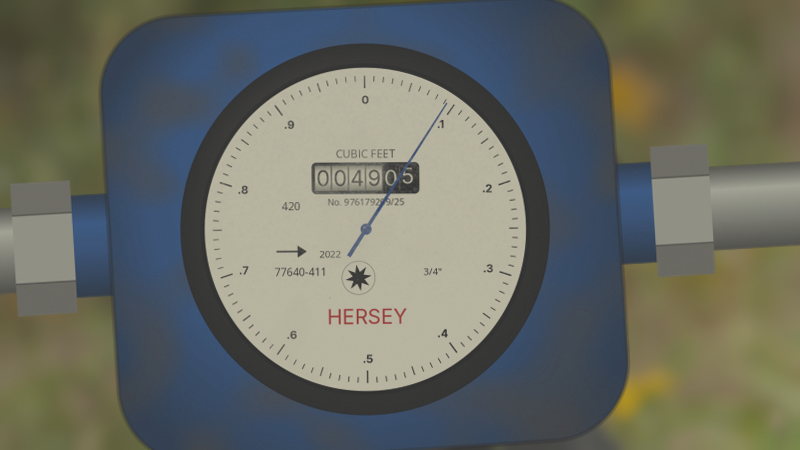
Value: 4905.09 ft³
